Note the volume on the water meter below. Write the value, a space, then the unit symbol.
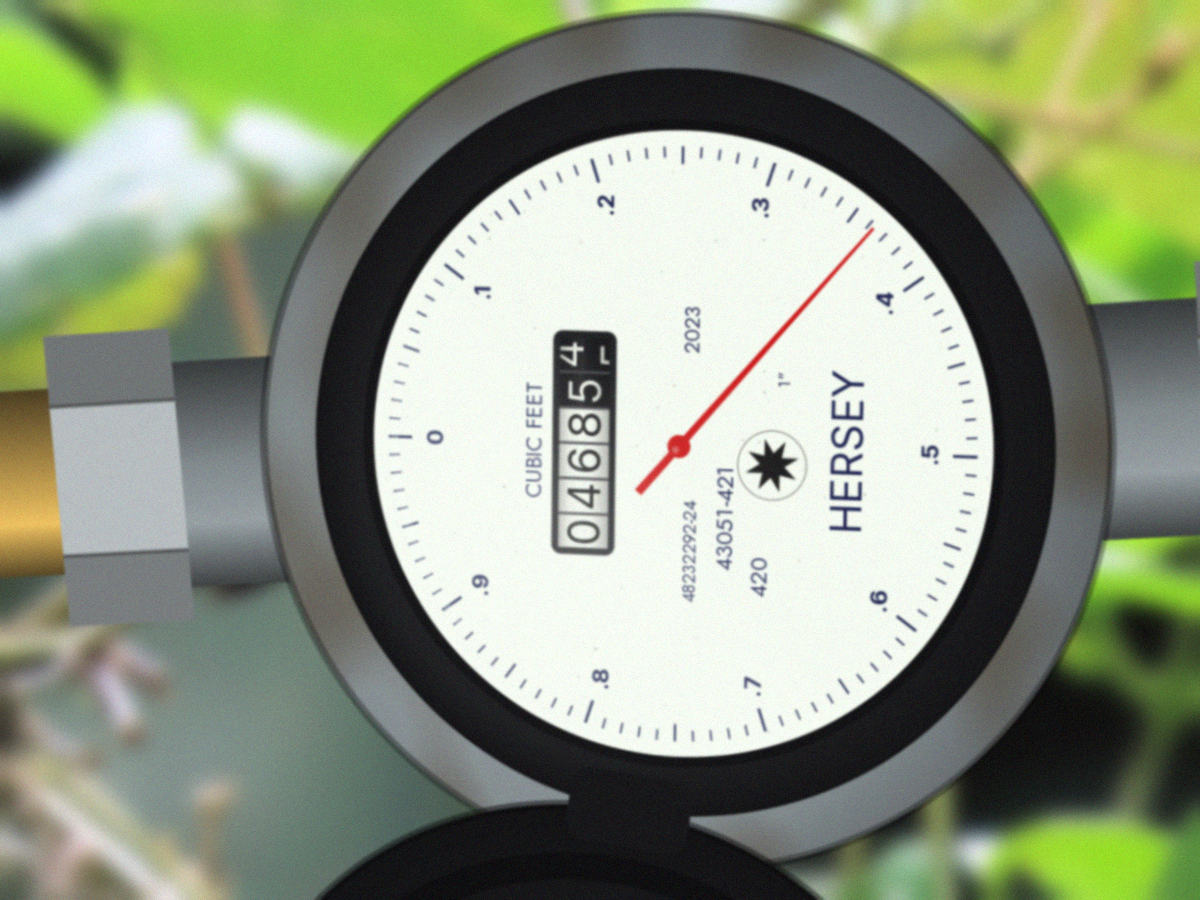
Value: 46854.36 ft³
